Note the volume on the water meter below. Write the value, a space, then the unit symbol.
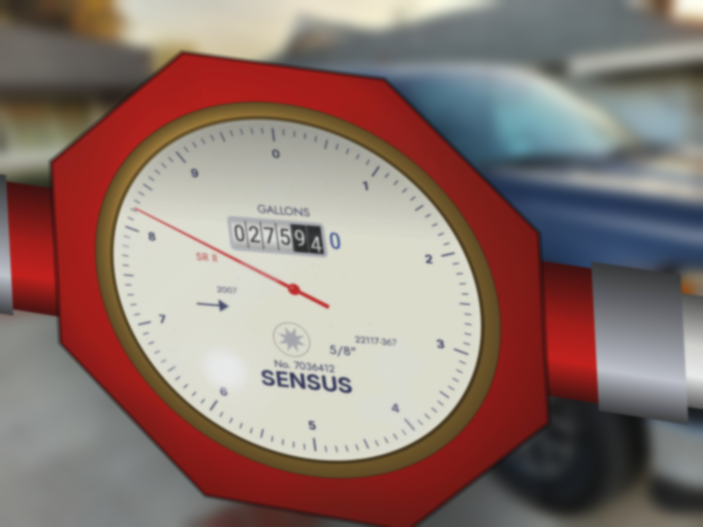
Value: 275938.2 gal
